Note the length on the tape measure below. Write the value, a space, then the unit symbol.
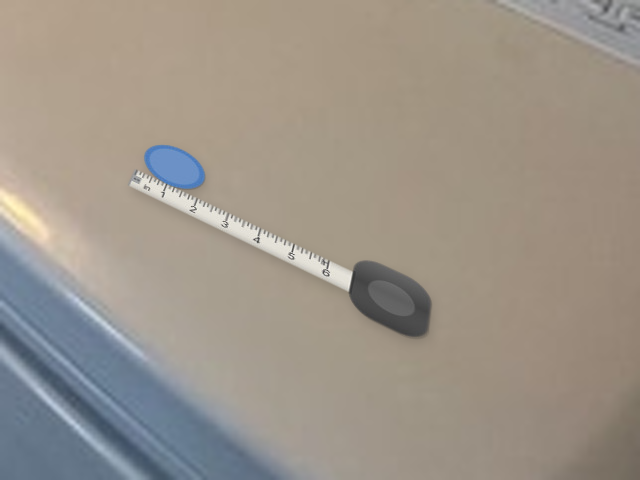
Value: 2 in
